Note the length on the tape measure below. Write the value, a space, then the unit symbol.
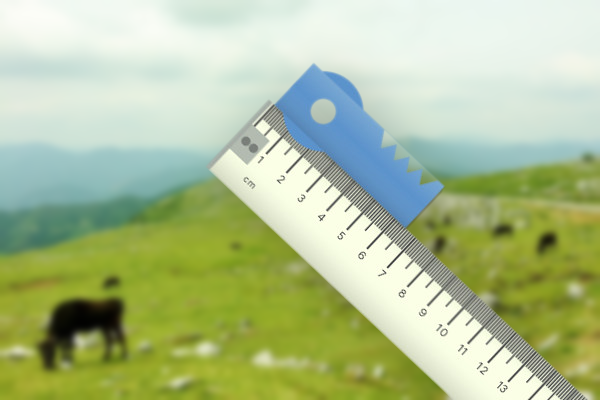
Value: 6.5 cm
